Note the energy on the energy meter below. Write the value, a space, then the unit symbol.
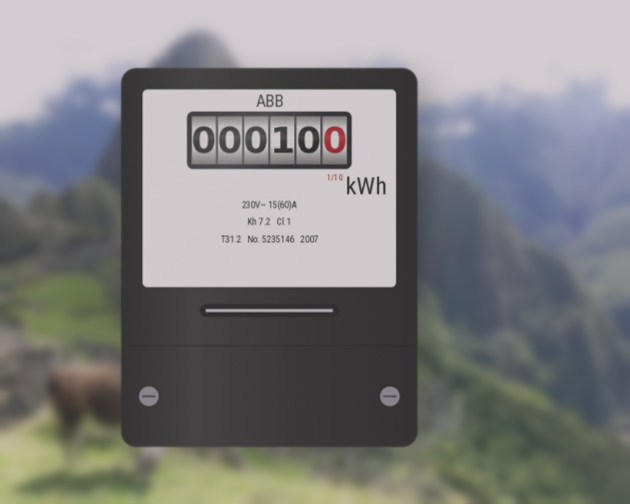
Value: 10.0 kWh
